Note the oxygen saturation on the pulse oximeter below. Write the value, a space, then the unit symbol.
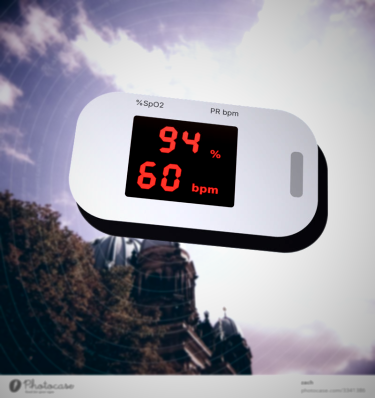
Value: 94 %
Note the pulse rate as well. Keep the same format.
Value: 60 bpm
